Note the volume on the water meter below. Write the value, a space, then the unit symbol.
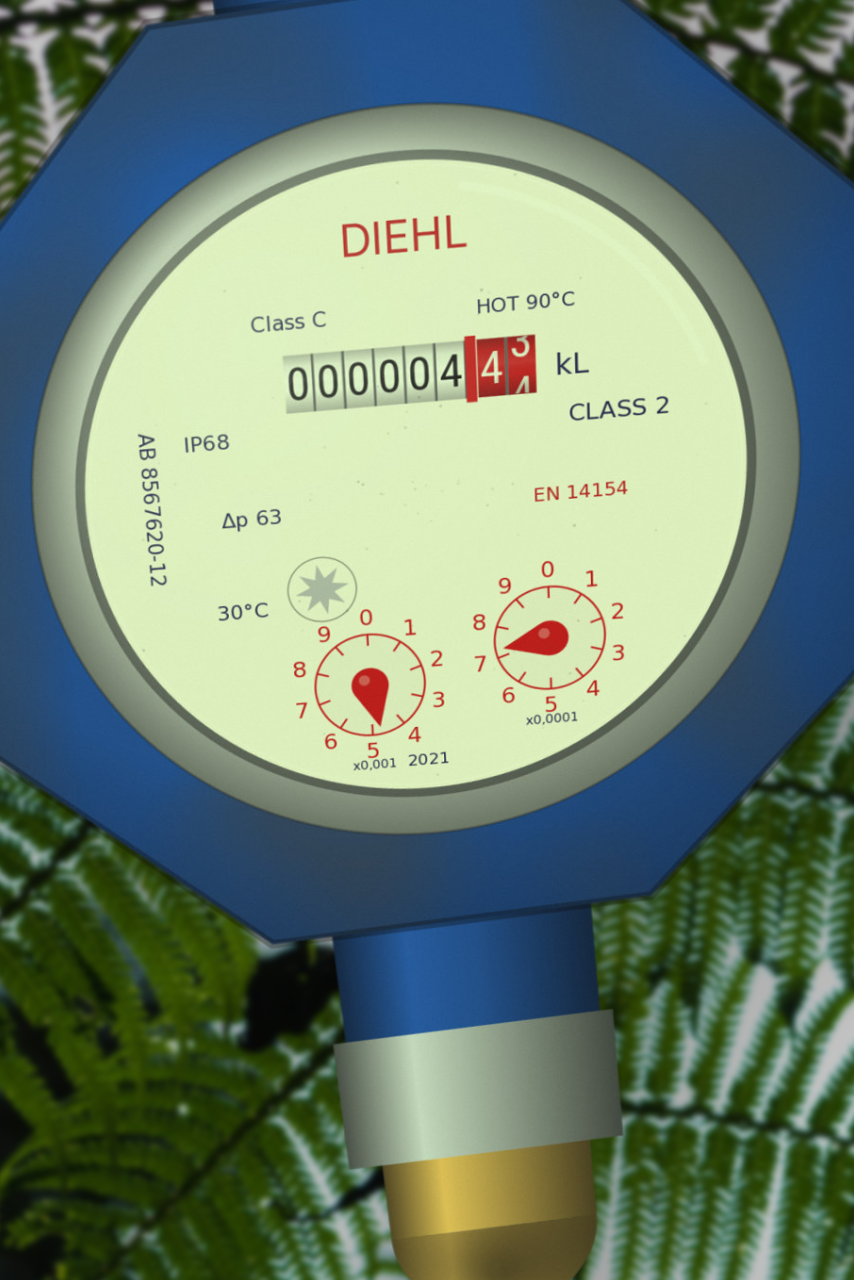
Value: 4.4347 kL
